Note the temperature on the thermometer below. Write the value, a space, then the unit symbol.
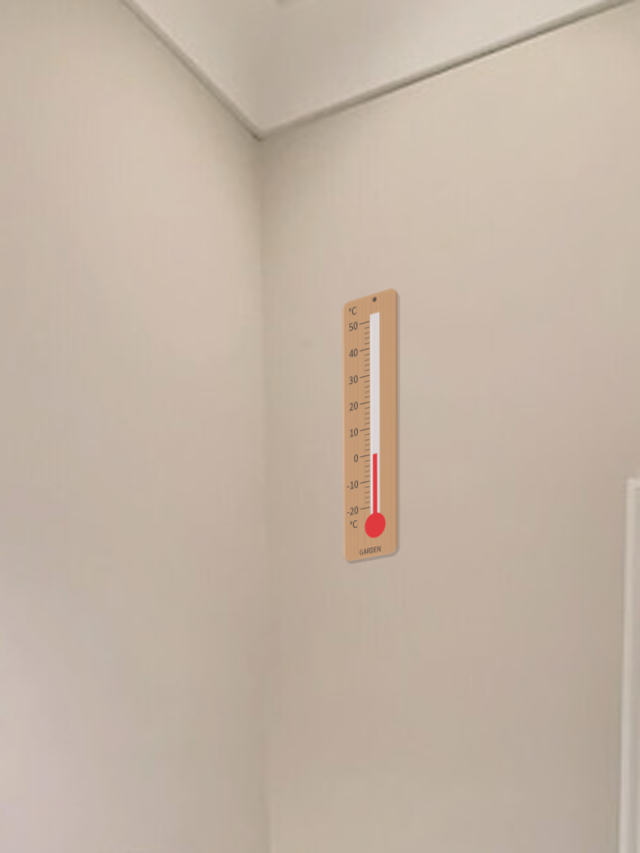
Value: 0 °C
